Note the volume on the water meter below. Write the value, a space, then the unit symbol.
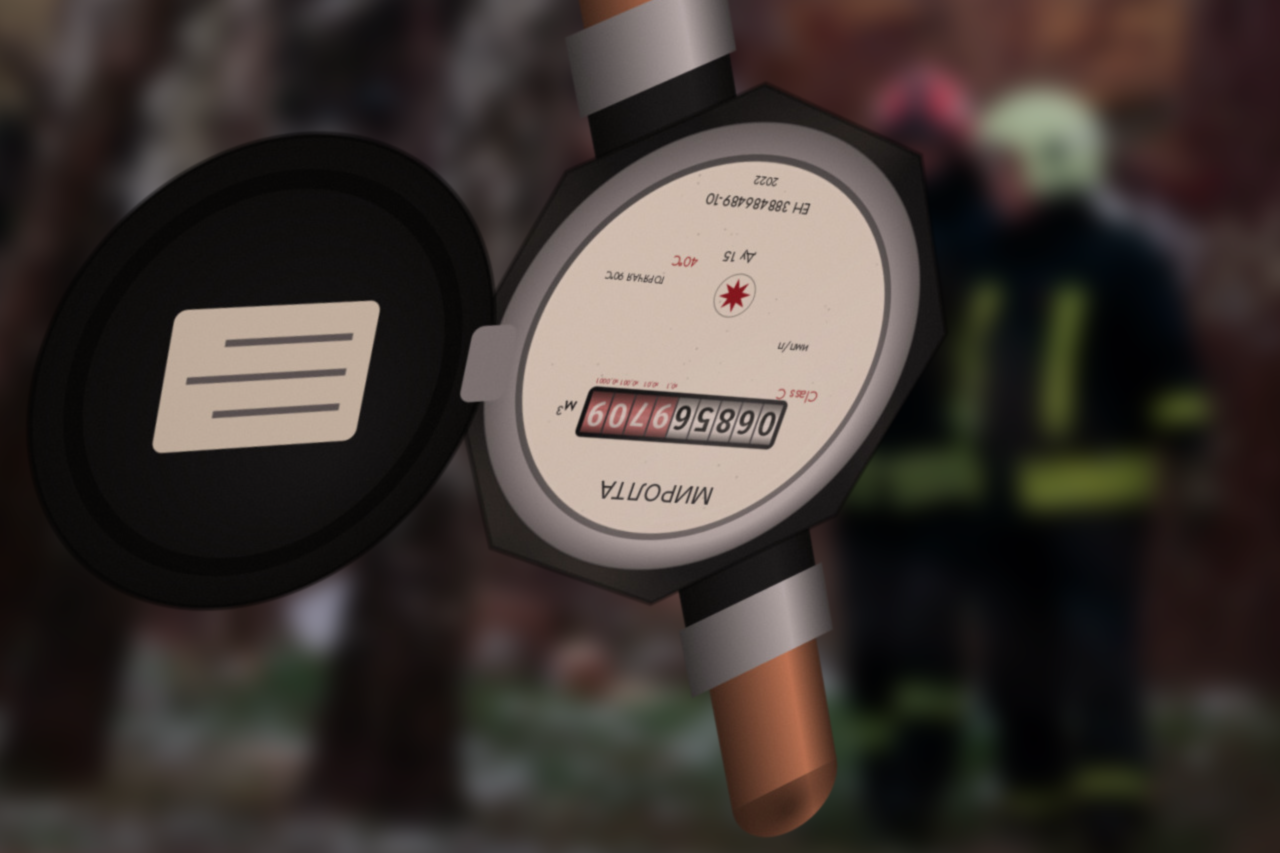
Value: 6856.9709 m³
